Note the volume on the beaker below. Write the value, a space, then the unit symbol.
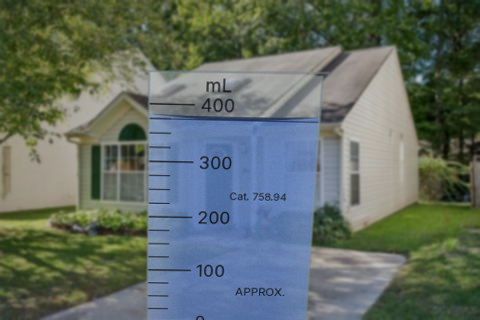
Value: 375 mL
